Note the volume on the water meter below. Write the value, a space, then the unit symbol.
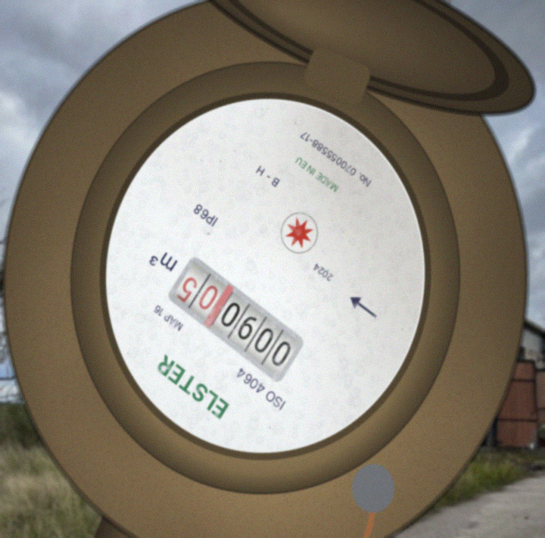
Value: 90.05 m³
